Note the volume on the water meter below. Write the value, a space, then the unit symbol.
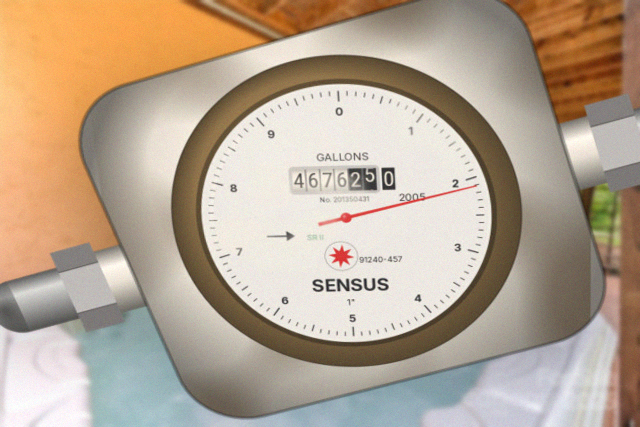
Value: 4676252.1 gal
